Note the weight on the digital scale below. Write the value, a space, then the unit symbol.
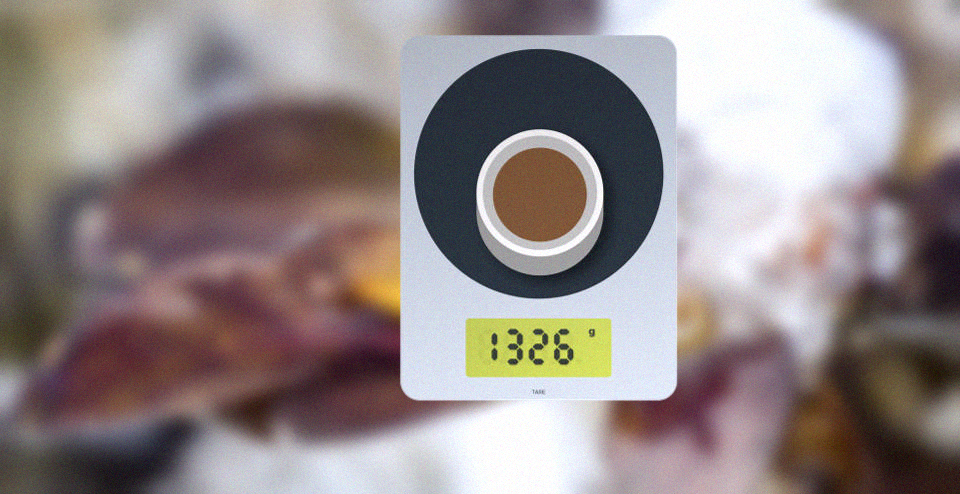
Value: 1326 g
